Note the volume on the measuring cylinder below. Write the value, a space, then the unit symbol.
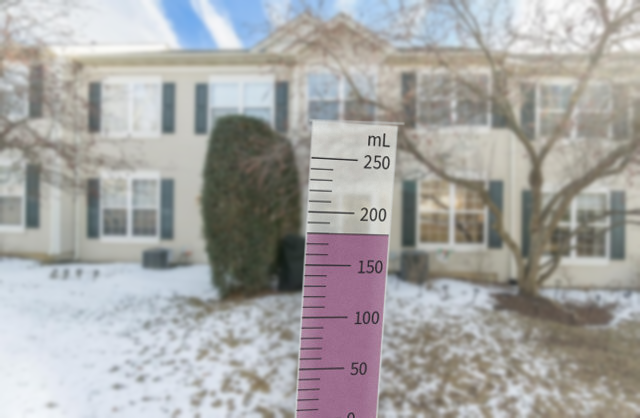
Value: 180 mL
